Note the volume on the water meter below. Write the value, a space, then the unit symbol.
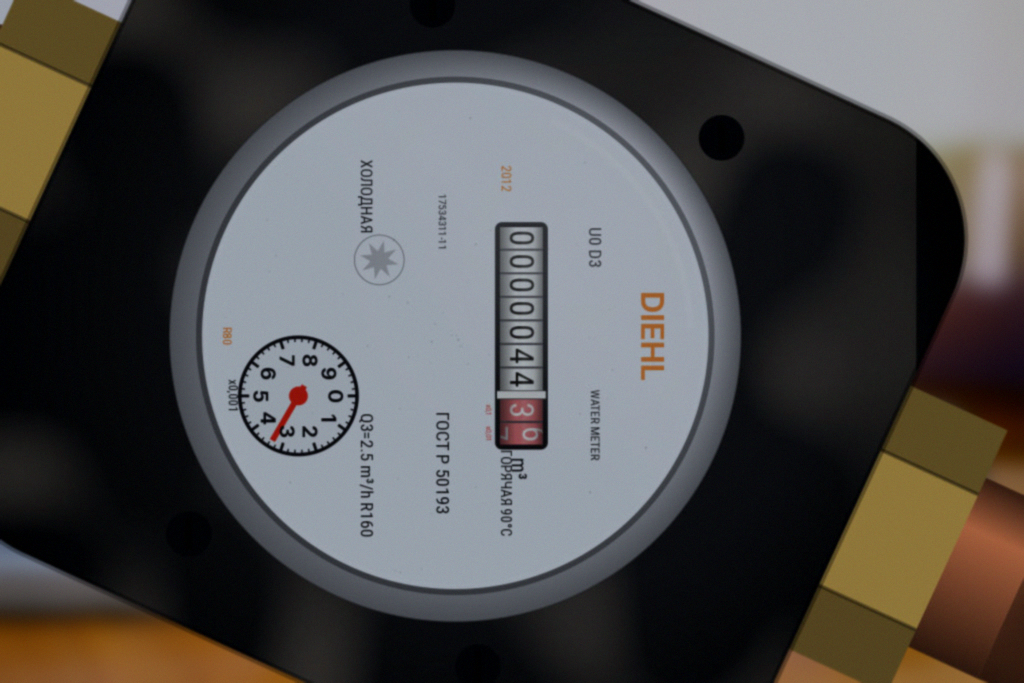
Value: 44.363 m³
